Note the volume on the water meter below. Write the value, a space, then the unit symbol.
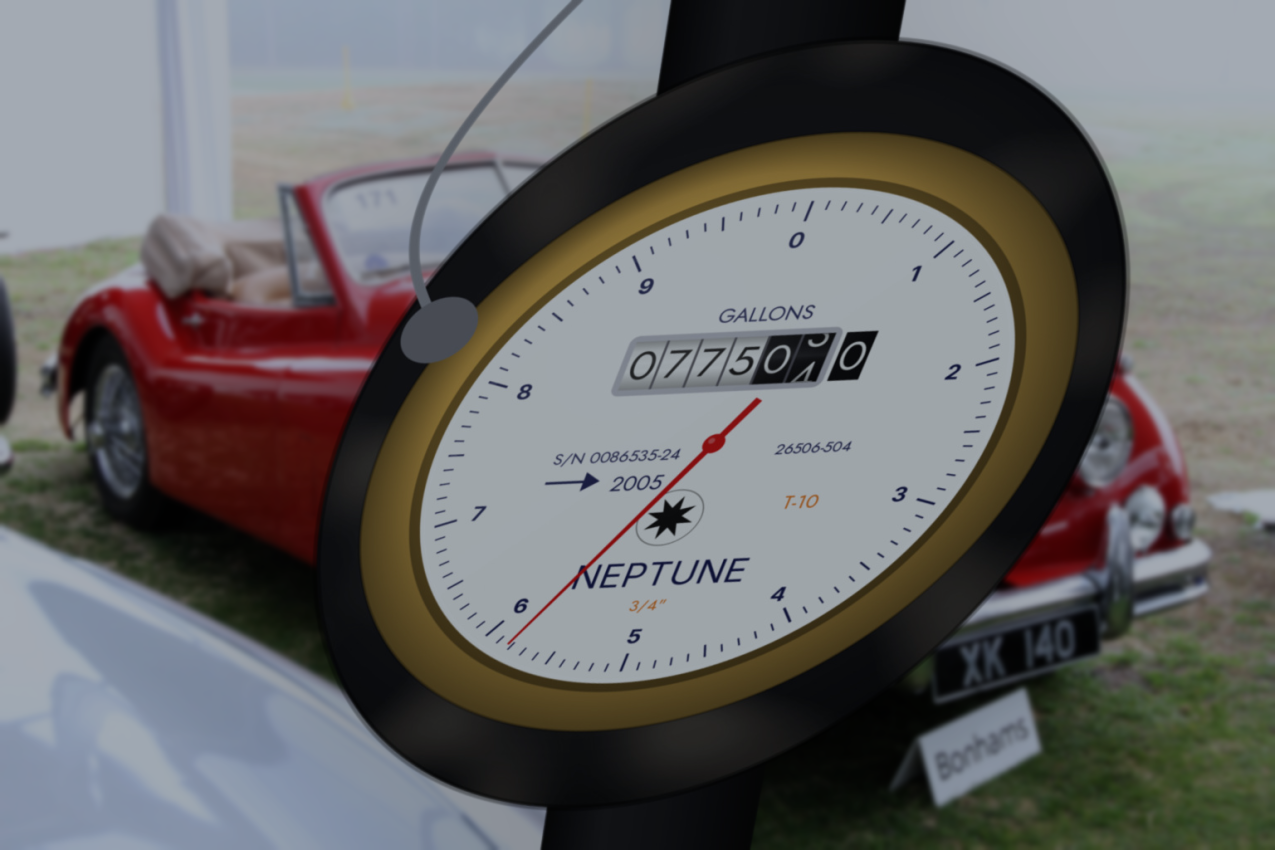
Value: 775035.8 gal
